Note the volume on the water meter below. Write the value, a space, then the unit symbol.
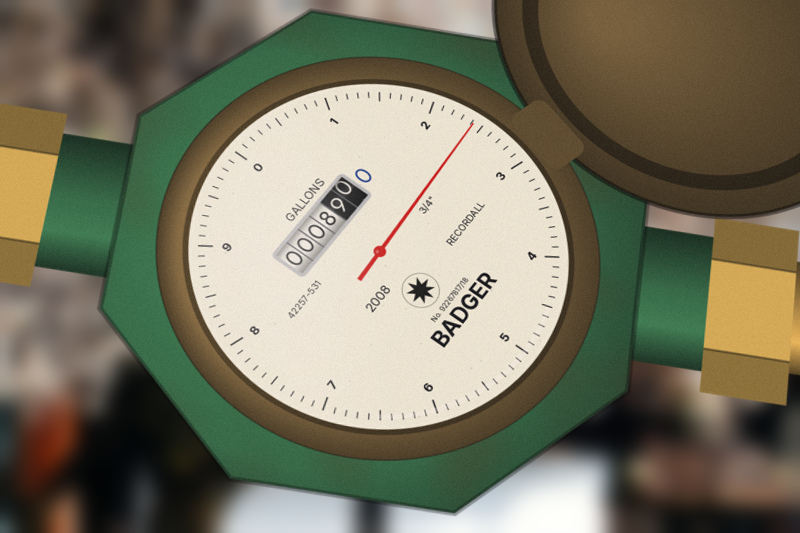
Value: 8902.4 gal
